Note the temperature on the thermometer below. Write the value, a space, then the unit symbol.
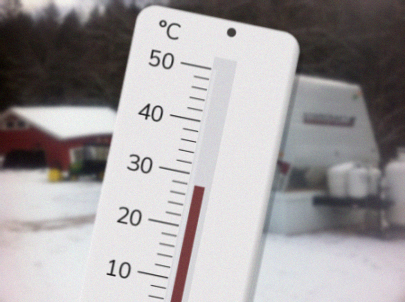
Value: 28 °C
